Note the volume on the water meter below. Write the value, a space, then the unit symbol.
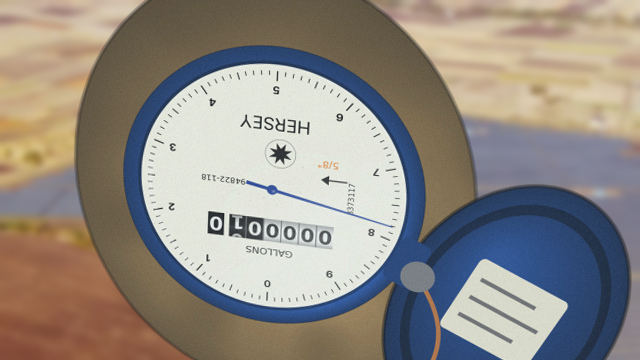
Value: 7.8 gal
